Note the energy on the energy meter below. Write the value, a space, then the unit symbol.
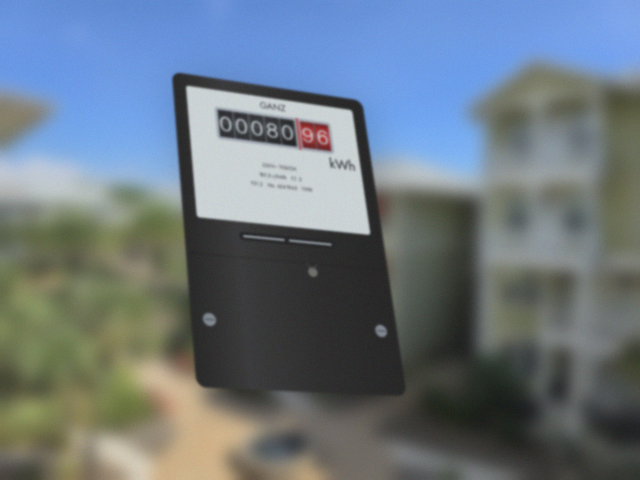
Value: 80.96 kWh
